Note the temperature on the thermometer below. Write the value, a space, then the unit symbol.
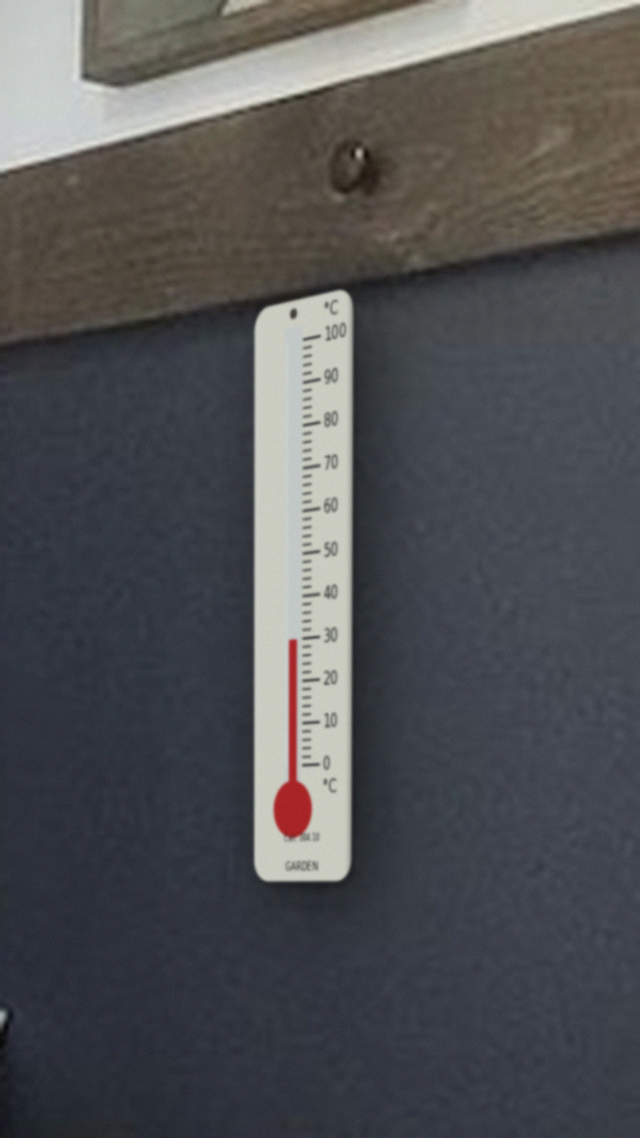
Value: 30 °C
